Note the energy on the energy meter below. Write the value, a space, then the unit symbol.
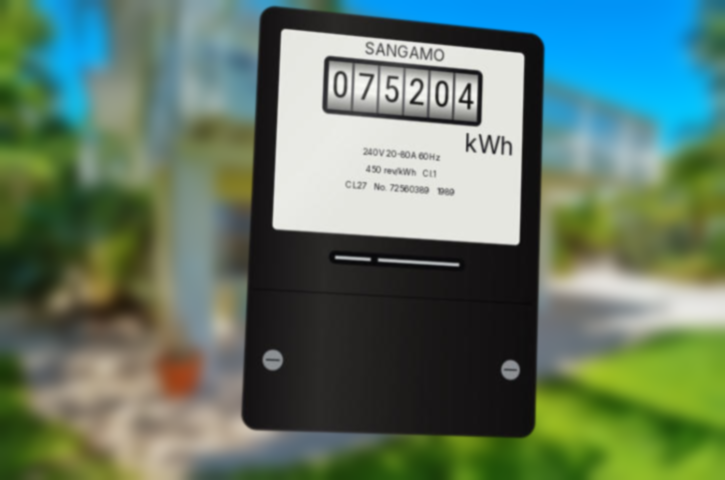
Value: 75204 kWh
